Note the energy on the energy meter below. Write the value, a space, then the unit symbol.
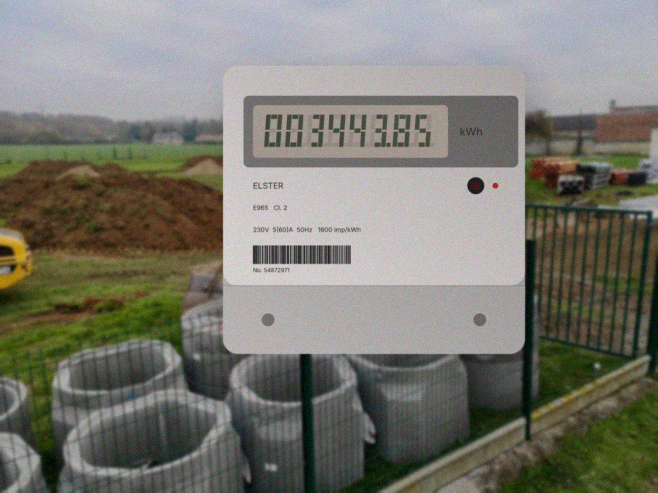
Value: 3443.85 kWh
